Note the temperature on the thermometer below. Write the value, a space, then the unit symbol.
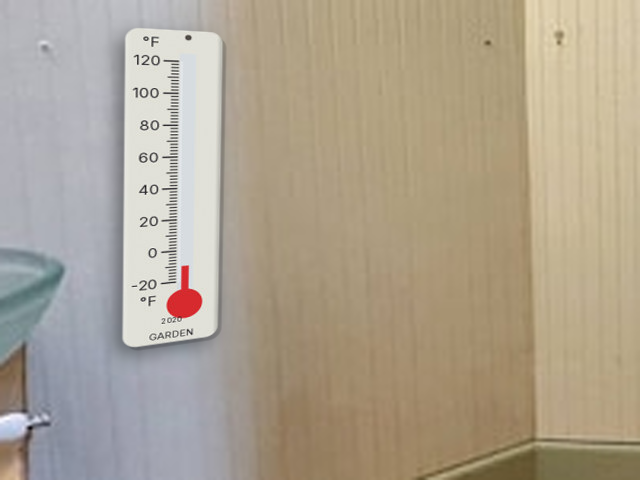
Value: -10 °F
